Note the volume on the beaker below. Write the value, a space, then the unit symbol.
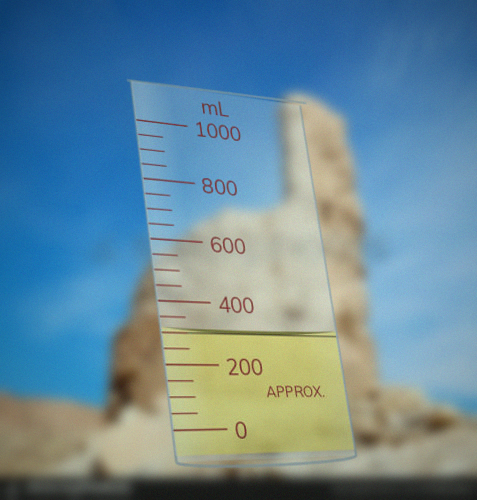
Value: 300 mL
